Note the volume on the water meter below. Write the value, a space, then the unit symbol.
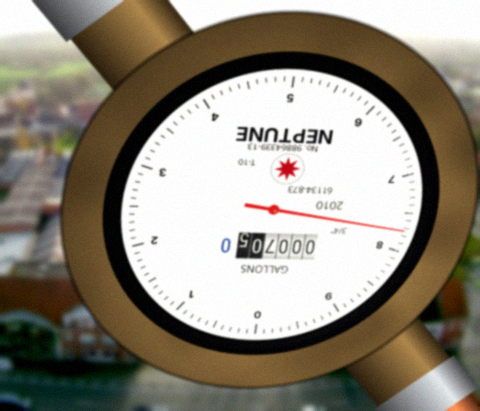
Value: 7047.7 gal
